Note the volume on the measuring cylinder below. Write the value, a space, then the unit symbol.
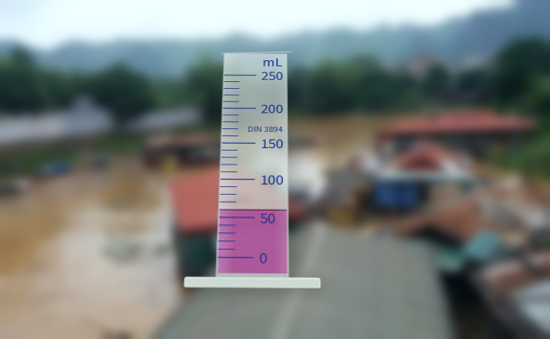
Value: 60 mL
